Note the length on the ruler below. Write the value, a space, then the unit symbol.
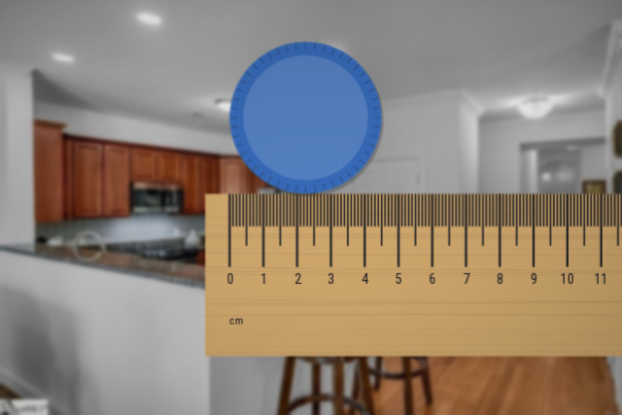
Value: 4.5 cm
